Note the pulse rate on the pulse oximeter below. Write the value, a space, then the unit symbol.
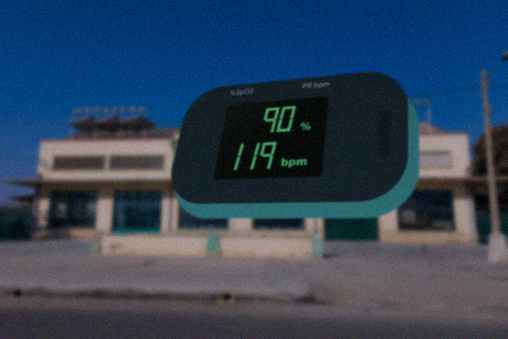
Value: 119 bpm
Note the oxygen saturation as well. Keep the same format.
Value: 90 %
